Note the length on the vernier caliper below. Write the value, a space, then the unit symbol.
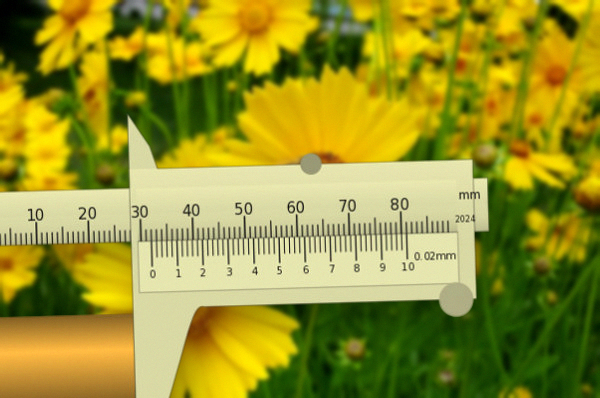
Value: 32.0 mm
